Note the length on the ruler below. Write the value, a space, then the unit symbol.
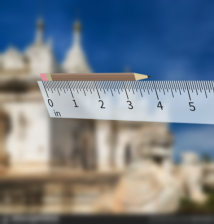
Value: 4 in
